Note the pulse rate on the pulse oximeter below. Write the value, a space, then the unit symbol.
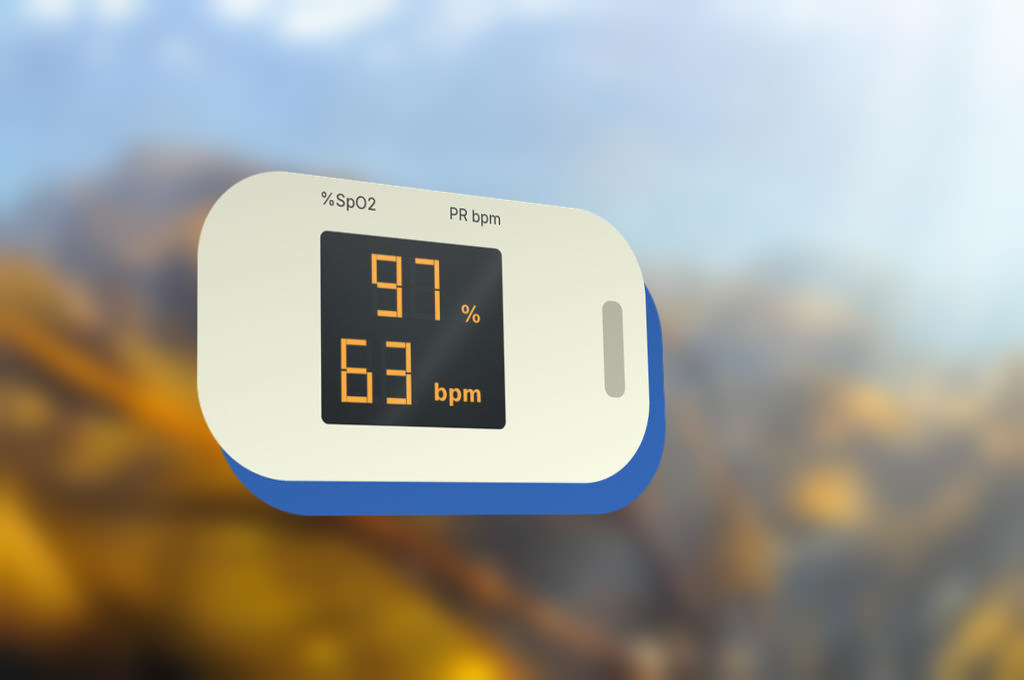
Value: 63 bpm
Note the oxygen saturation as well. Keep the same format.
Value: 97 %
